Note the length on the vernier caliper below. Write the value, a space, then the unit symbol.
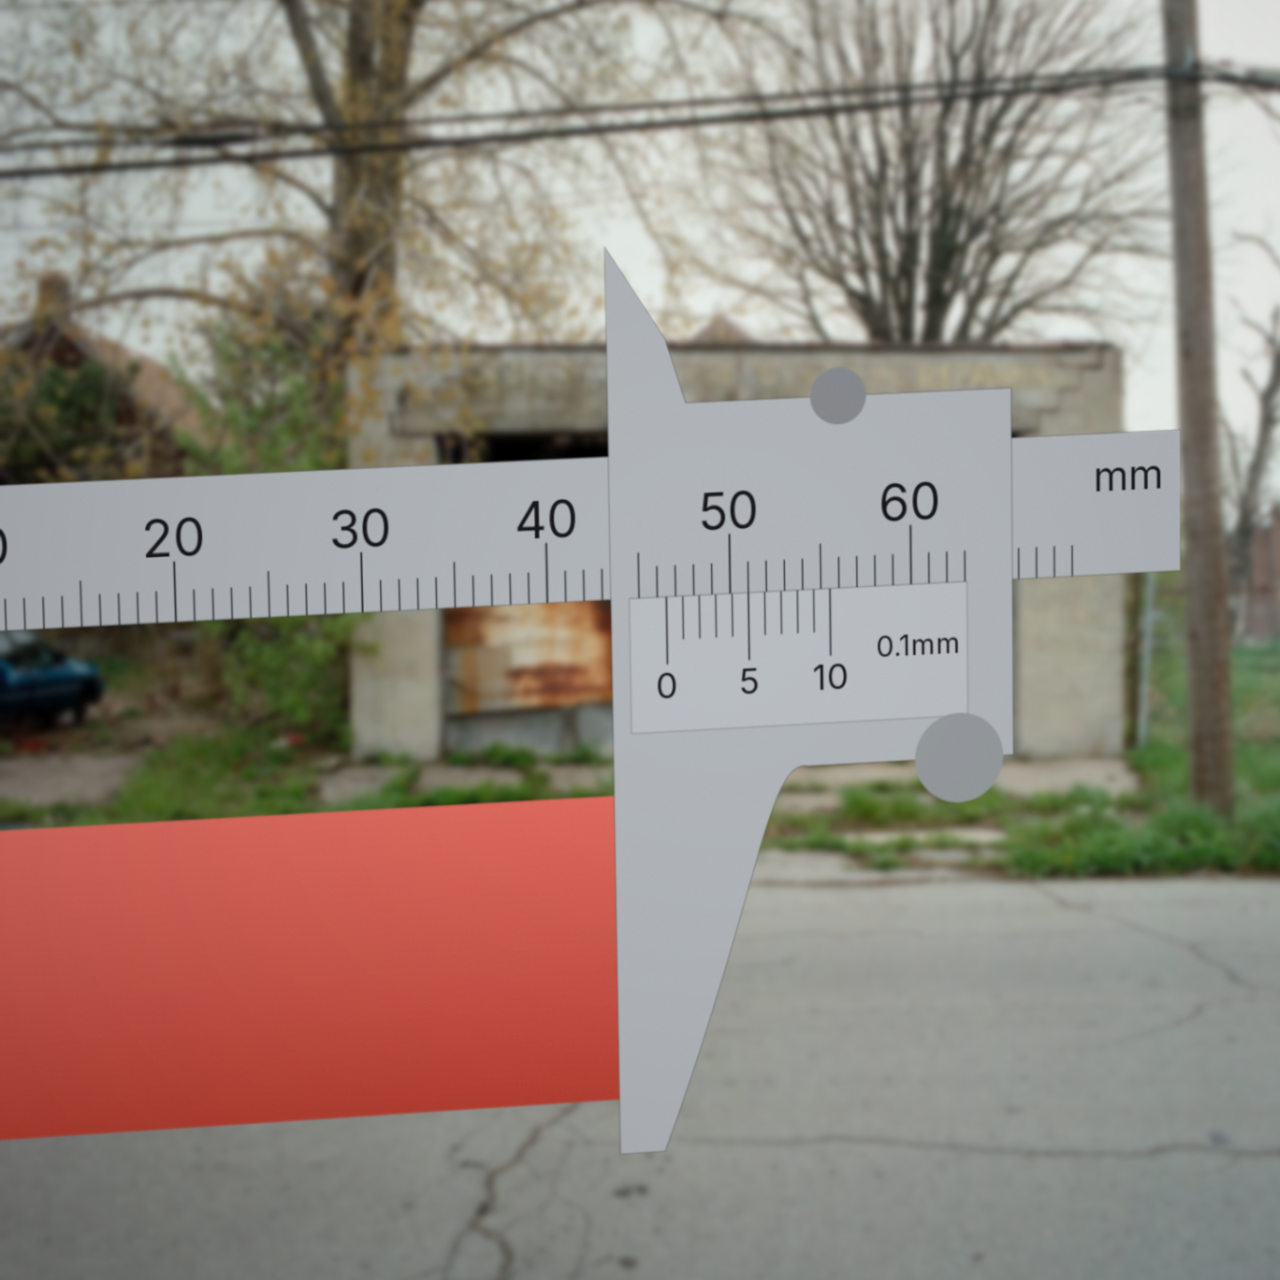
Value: 46.5 mm
